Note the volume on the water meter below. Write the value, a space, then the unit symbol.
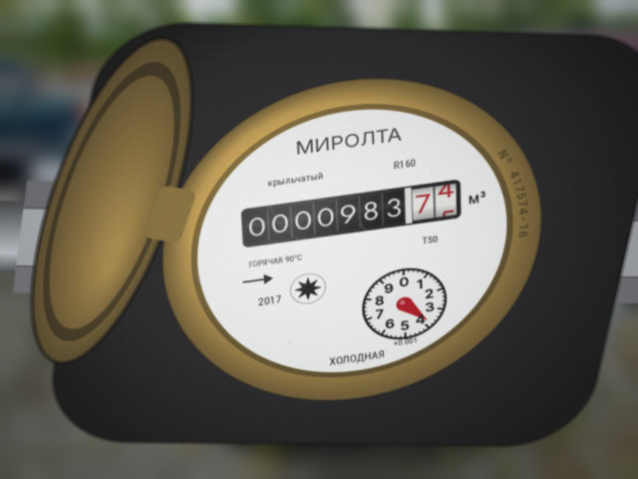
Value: 983.743 m³
